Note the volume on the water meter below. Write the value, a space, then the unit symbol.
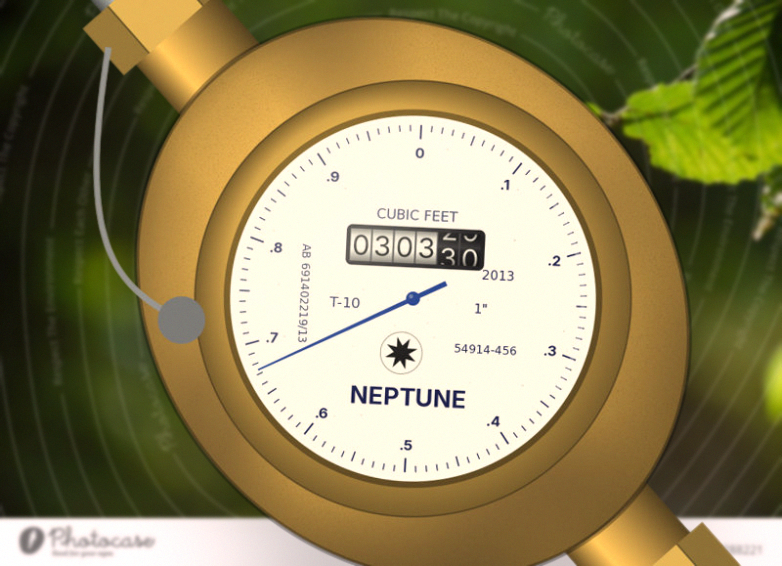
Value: 30329.67 ft³
